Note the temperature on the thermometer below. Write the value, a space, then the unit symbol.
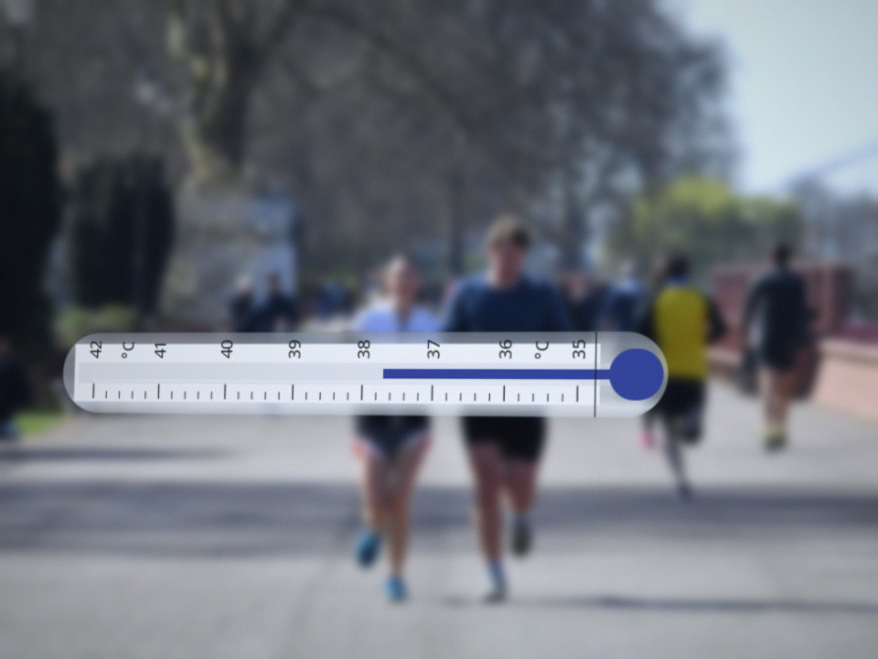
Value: 37.7 °C
